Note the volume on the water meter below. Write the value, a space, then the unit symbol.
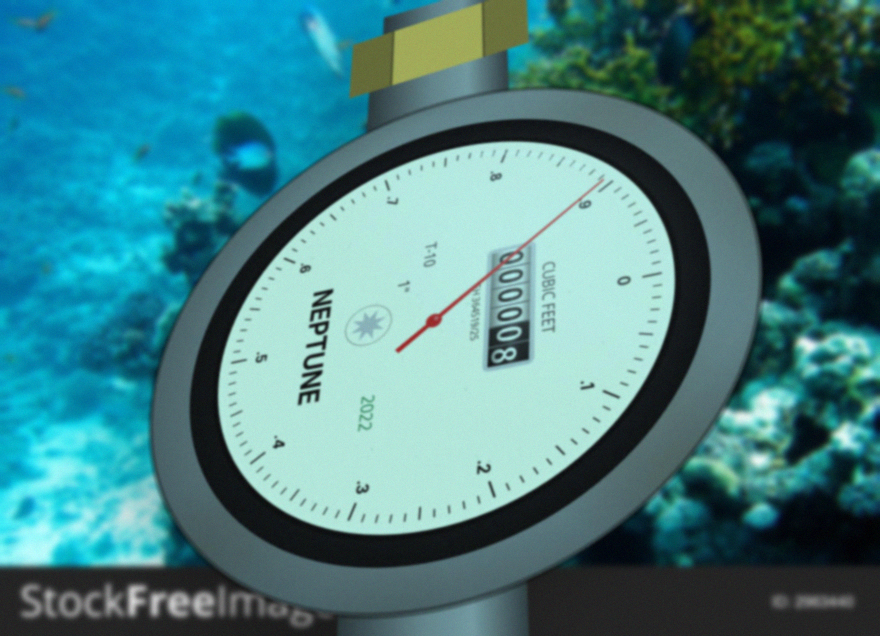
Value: 7.89 ft³
